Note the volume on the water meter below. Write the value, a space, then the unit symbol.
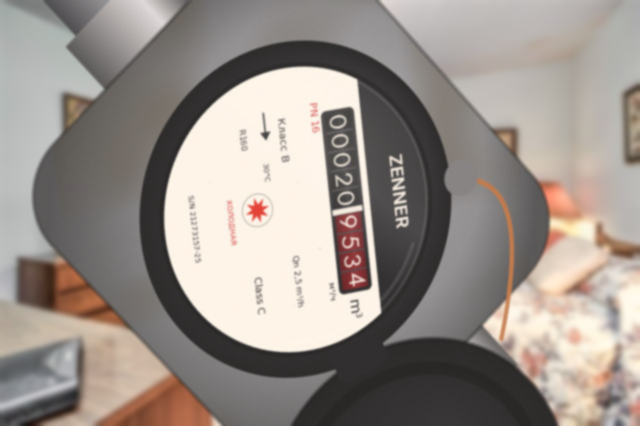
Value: 20.9534 m³
